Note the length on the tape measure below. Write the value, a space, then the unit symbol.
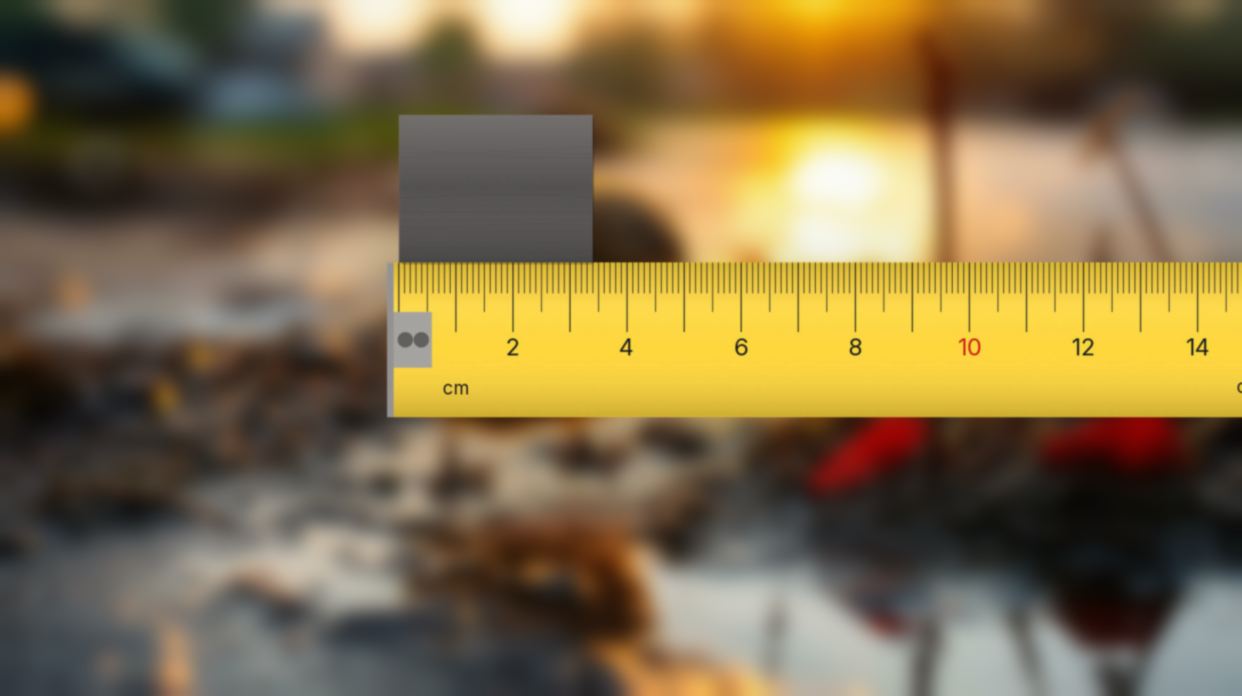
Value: 3.4 cm
